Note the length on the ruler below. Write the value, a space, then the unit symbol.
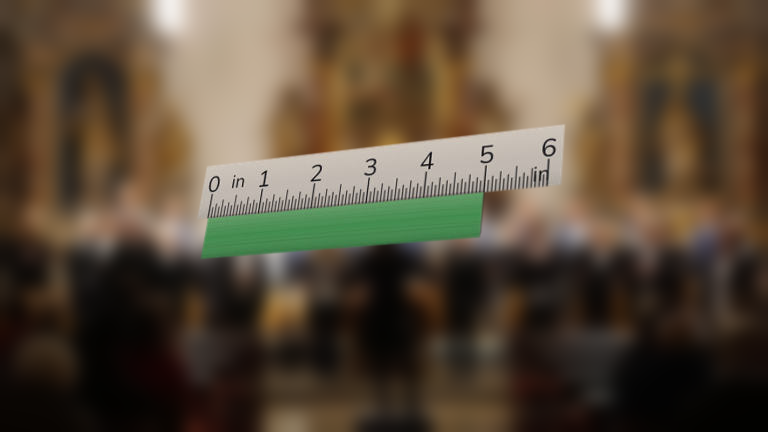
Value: 5 in
